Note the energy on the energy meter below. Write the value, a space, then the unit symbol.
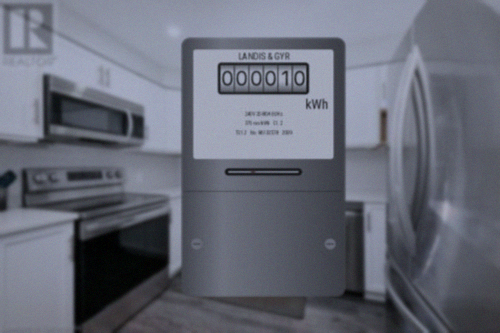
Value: 10 kWh
